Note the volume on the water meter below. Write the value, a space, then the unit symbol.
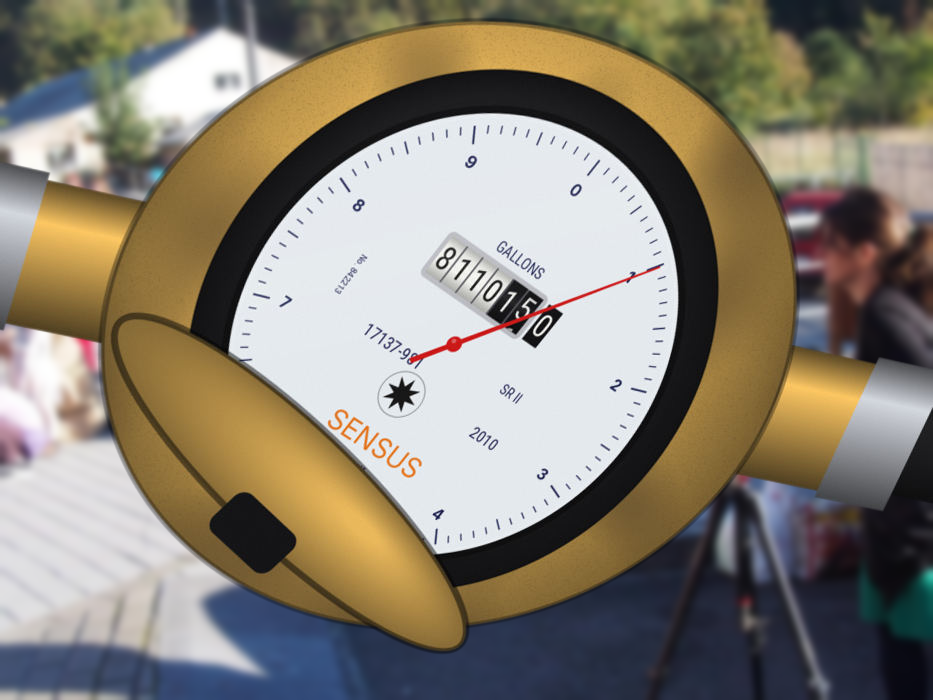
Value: 8110151.0 gal
